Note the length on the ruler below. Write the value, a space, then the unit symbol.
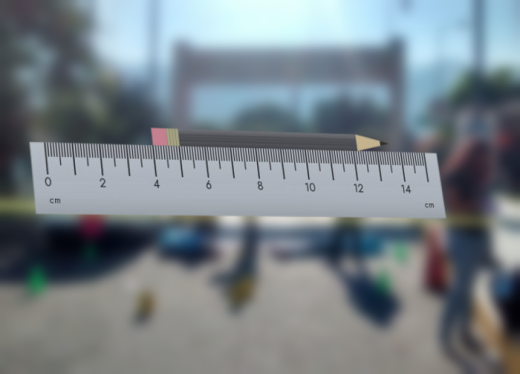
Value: 9.5 cm
